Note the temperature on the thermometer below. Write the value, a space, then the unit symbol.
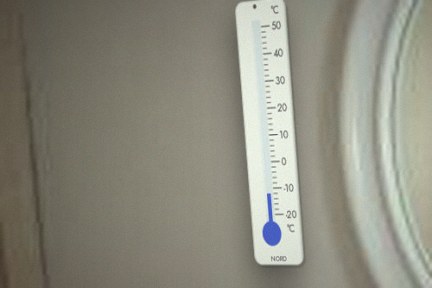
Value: -12 °C
